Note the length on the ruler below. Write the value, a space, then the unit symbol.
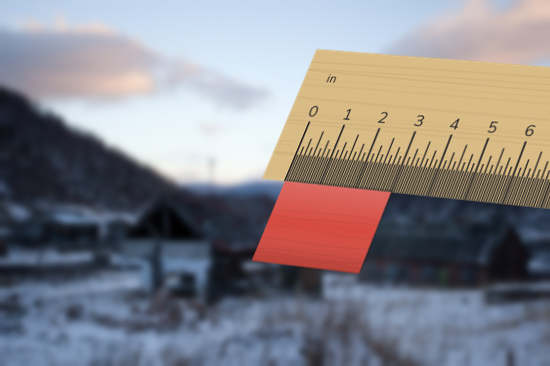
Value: 3 in
